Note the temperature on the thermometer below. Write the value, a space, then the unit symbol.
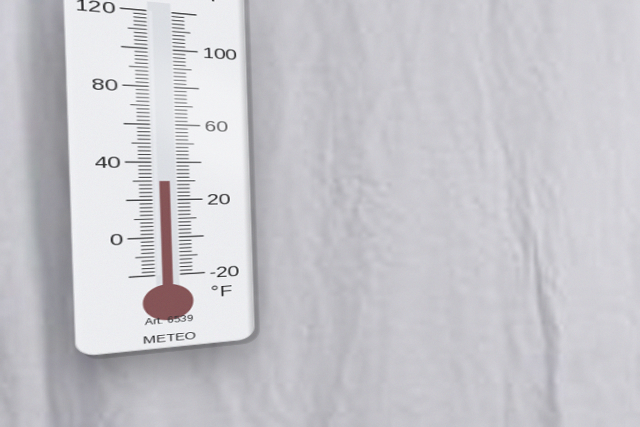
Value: 30 °F
